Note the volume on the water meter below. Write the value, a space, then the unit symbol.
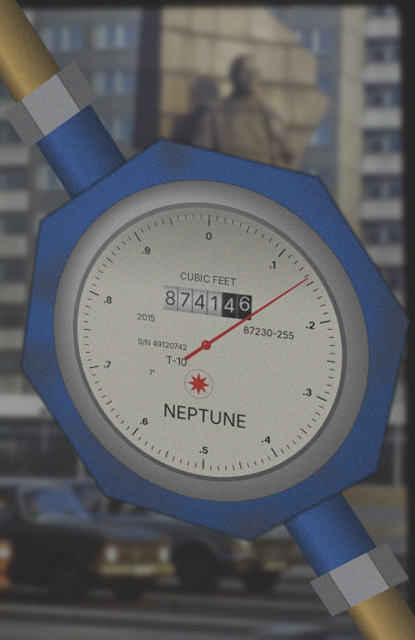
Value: 874146.14 ft³
